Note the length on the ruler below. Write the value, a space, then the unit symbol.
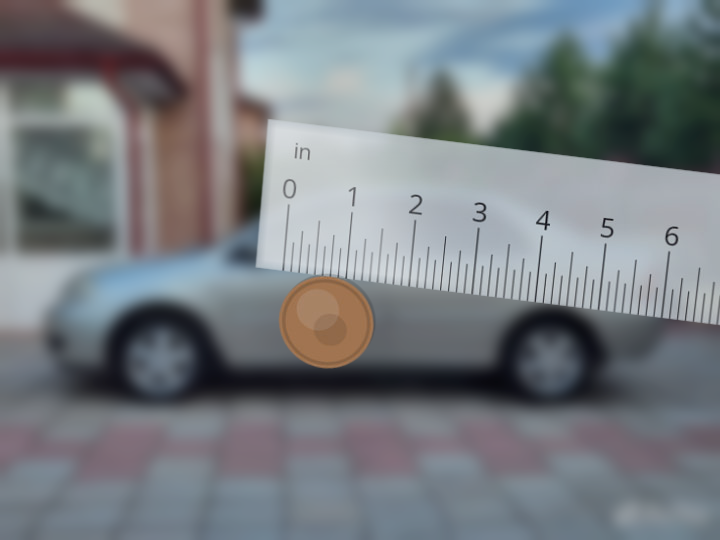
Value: 1.5 in
